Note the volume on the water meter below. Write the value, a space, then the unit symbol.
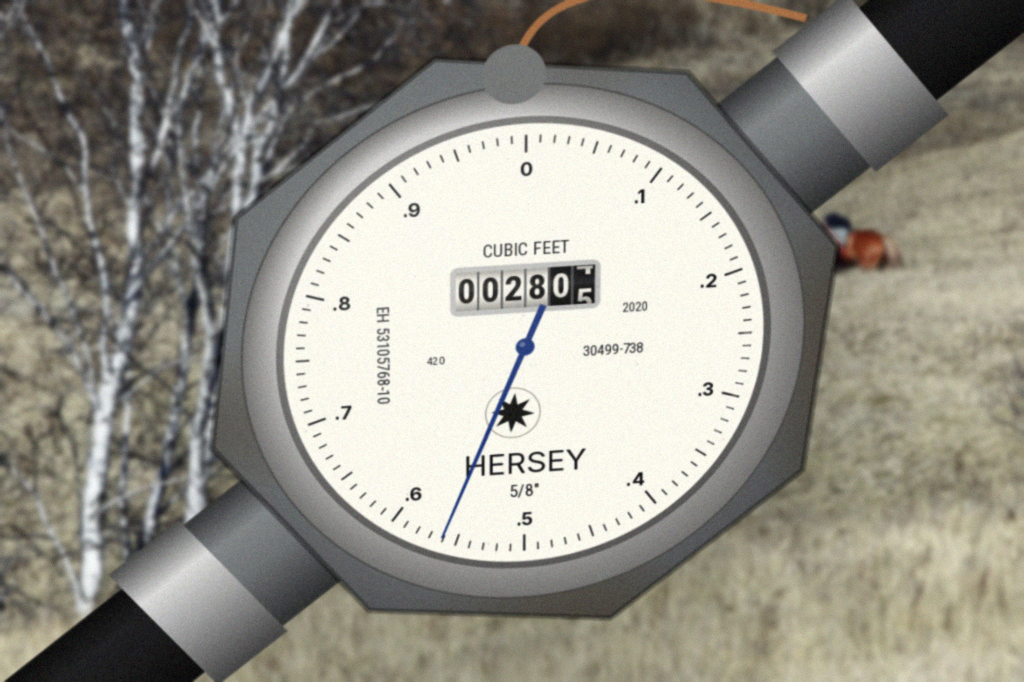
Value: 2804.56 ft³
